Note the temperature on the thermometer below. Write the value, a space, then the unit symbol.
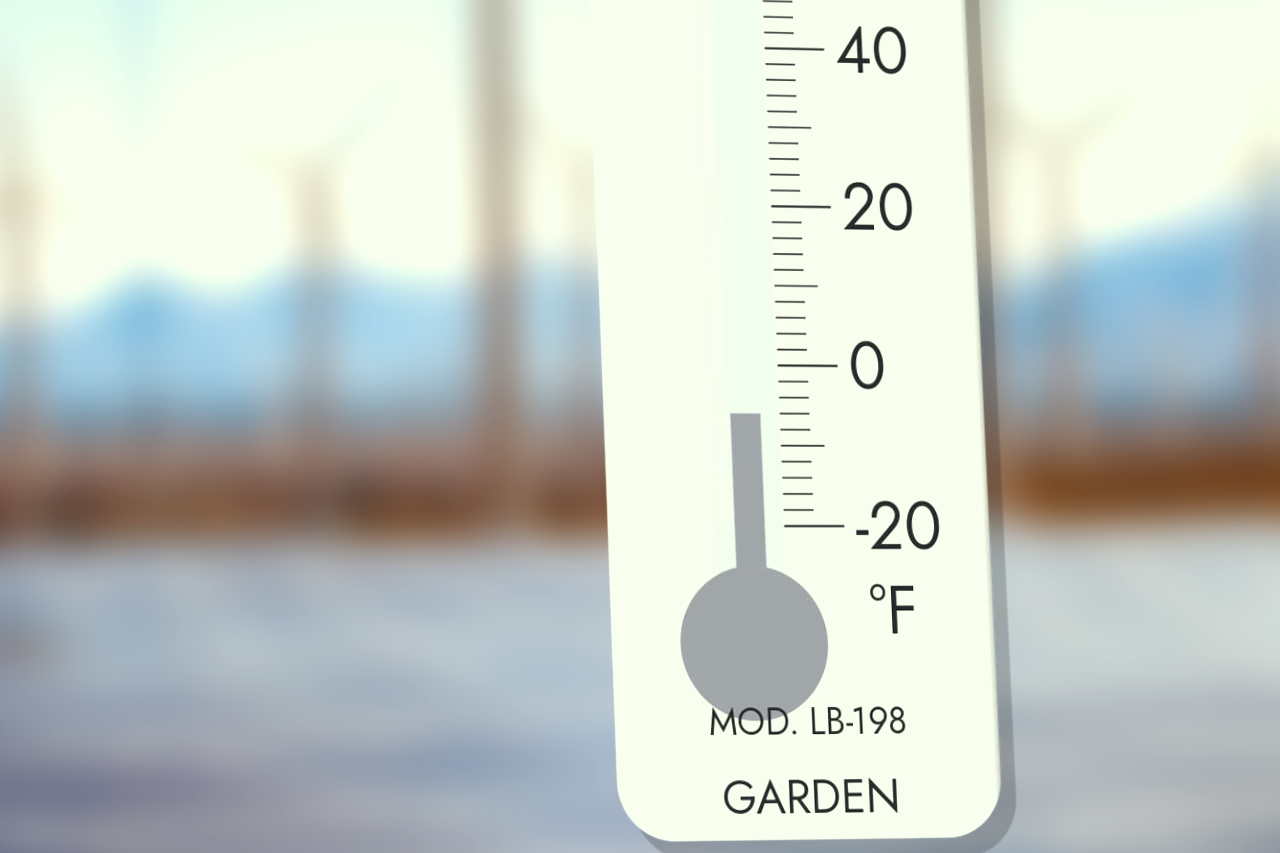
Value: -6 °F
